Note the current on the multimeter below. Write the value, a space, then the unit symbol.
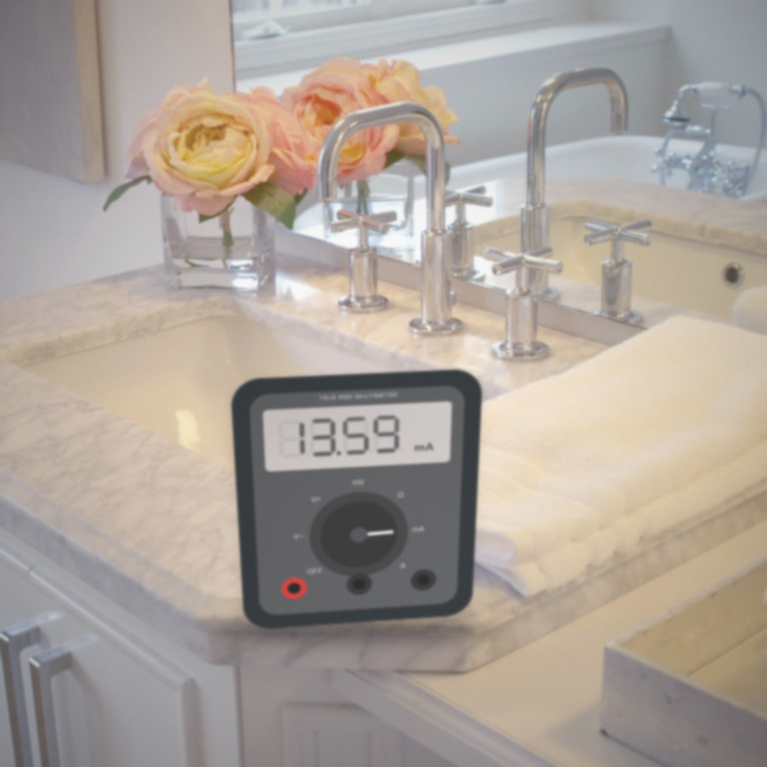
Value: 13.59 mA
